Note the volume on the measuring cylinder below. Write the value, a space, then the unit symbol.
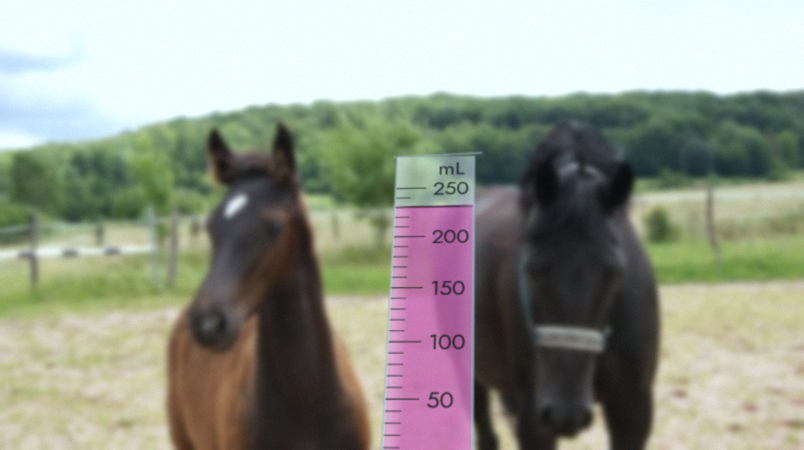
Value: 230 mL
